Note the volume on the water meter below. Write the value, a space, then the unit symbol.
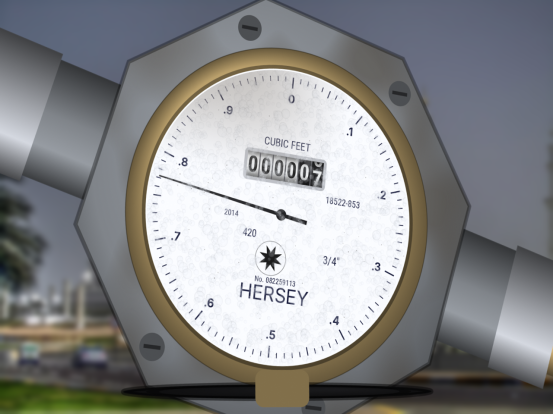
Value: 6.77 ft³
